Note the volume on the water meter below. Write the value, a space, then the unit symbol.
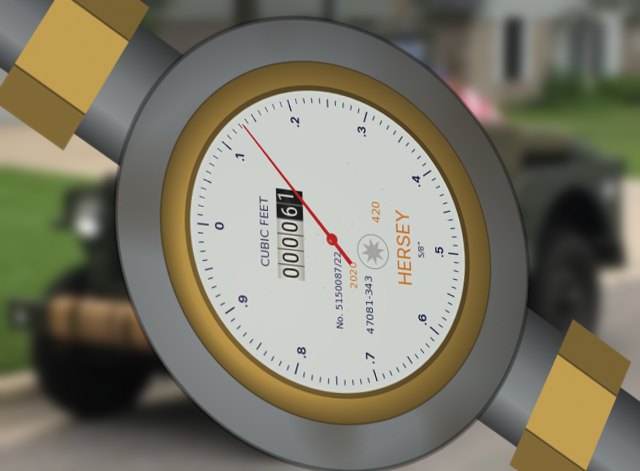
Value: 61.13 ft³
